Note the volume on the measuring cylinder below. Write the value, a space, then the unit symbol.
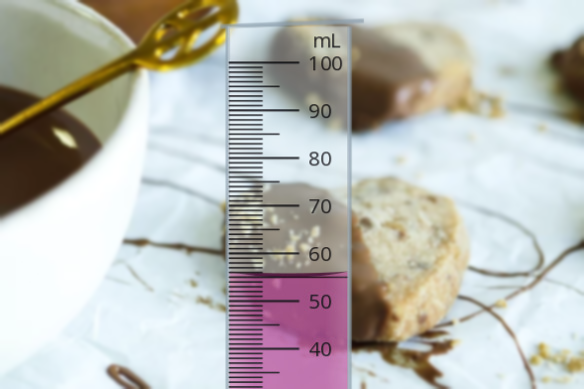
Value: 55 mL
